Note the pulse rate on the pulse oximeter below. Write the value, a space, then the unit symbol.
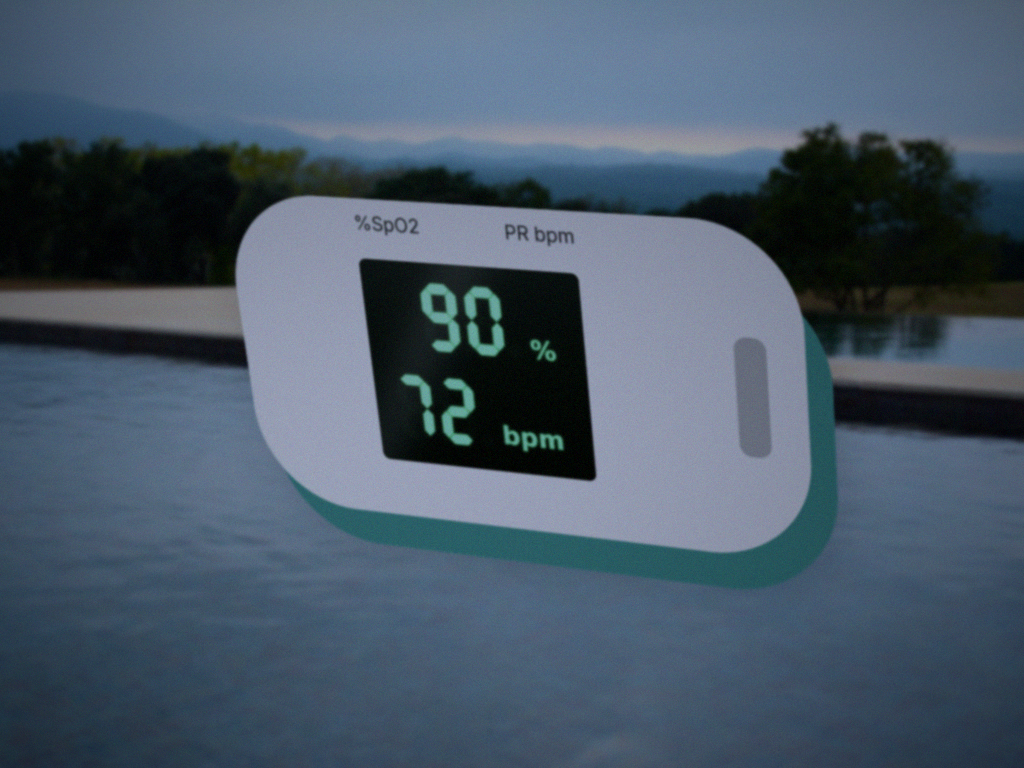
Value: 72 bpm
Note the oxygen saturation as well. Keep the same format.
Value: 90 %
